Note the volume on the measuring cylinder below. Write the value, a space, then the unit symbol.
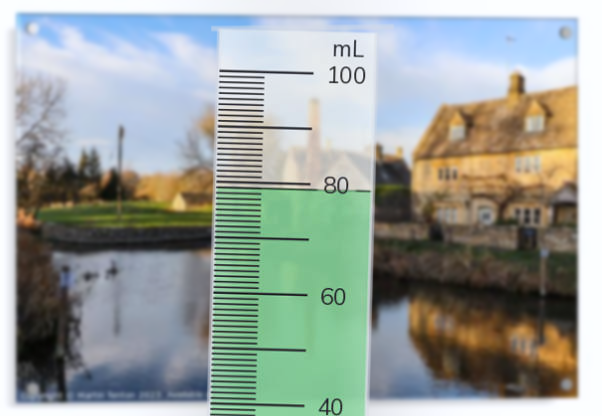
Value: 79 mL
